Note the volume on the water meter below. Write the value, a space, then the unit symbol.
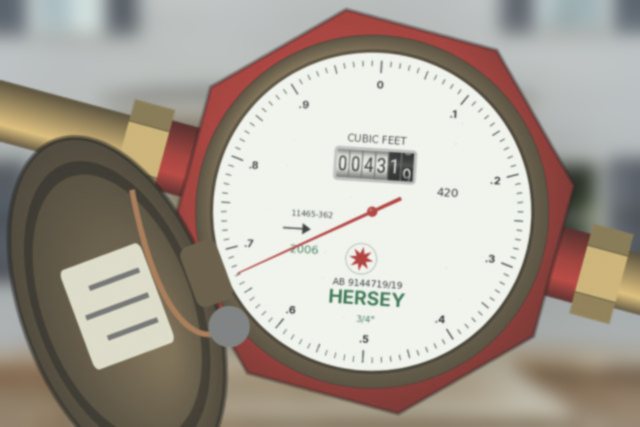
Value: 4318.67 ft³
